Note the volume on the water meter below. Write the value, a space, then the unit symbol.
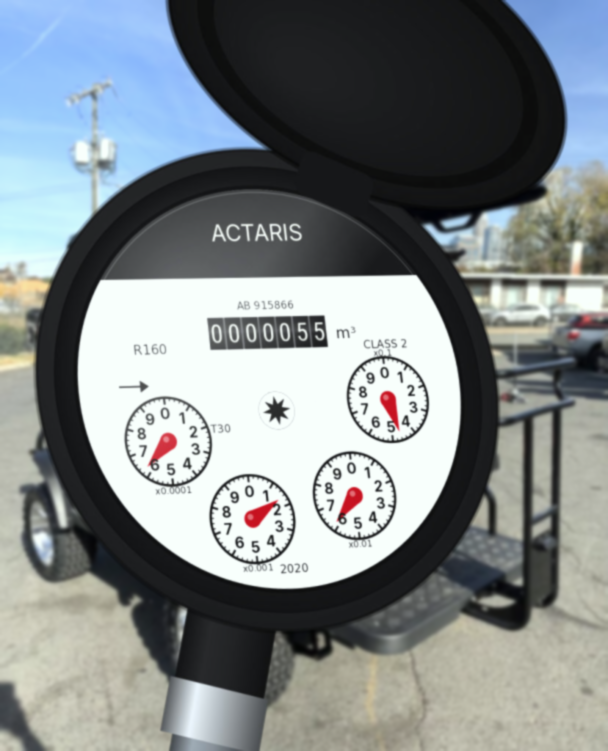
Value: 55.4616 m³
